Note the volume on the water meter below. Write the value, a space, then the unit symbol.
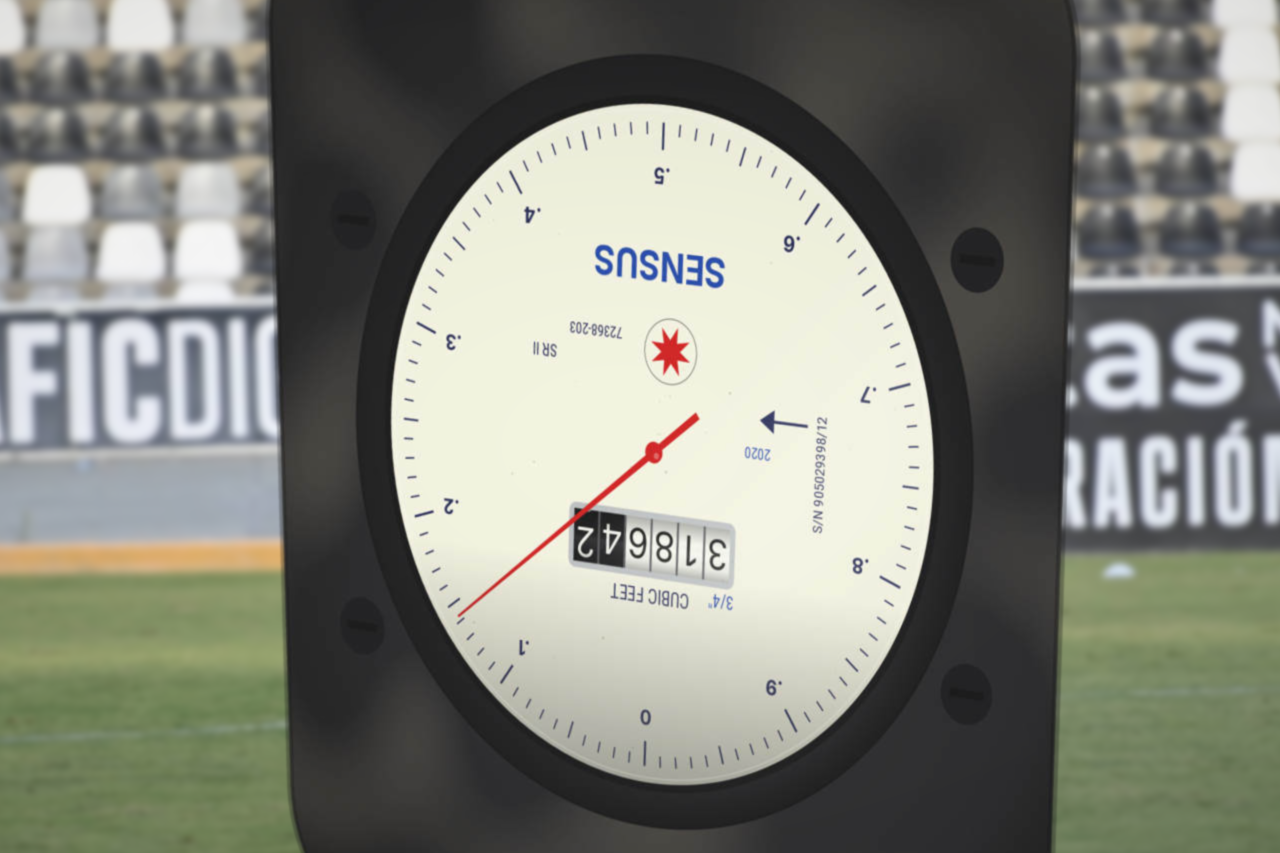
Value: 318642.14 ft³
